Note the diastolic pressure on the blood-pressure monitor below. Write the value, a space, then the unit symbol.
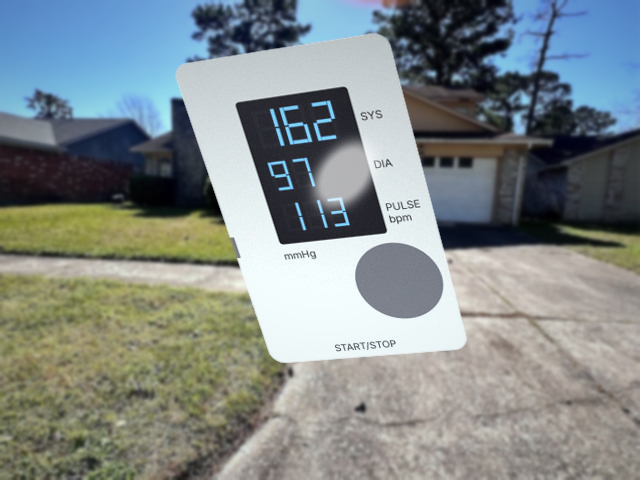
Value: 97 mmHg
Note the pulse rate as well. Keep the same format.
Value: 113 bpm
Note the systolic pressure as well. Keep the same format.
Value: 162 mmHg
